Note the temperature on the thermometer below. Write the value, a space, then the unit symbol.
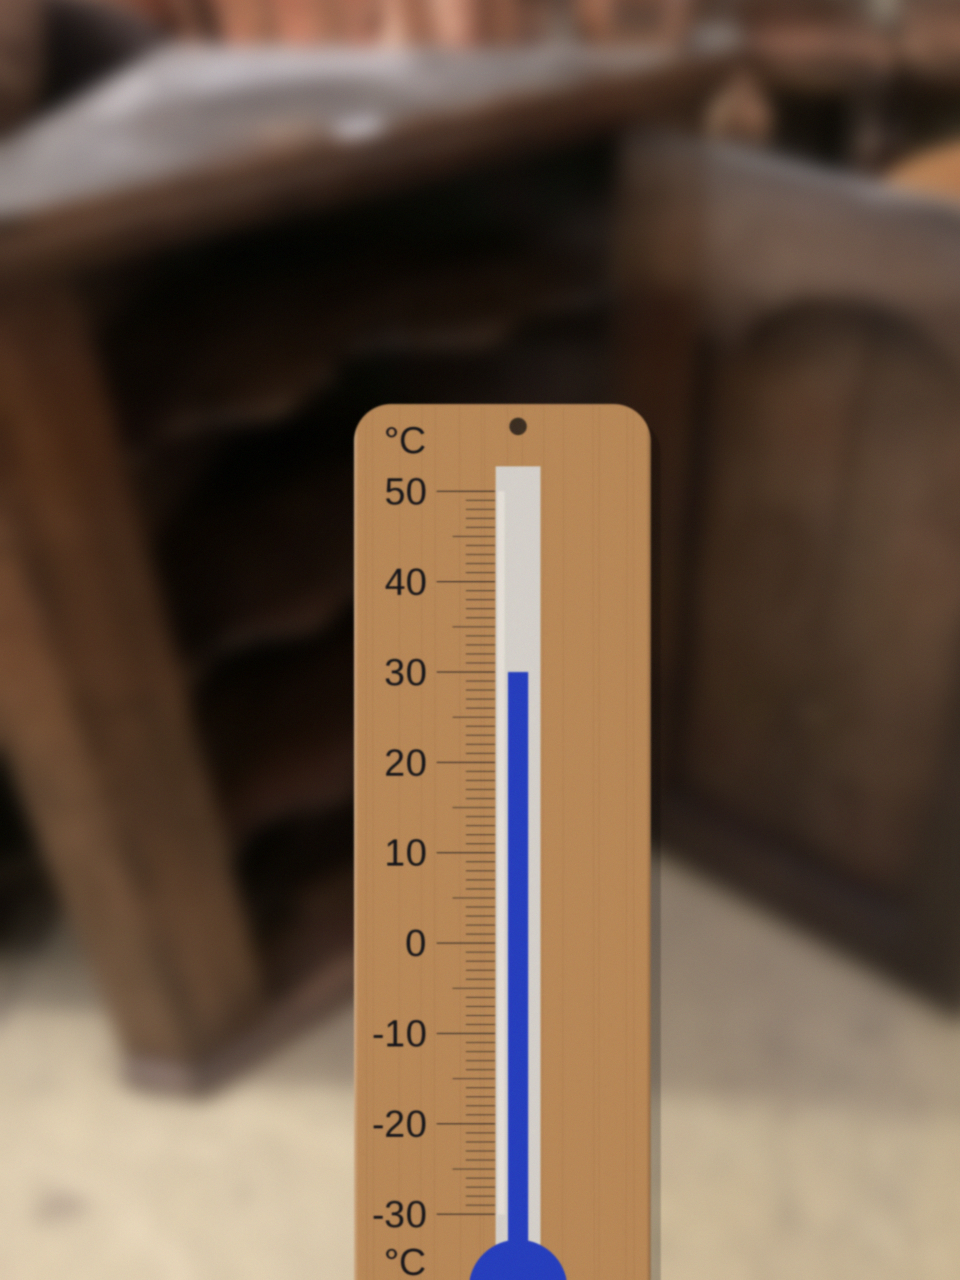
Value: 30 °C
